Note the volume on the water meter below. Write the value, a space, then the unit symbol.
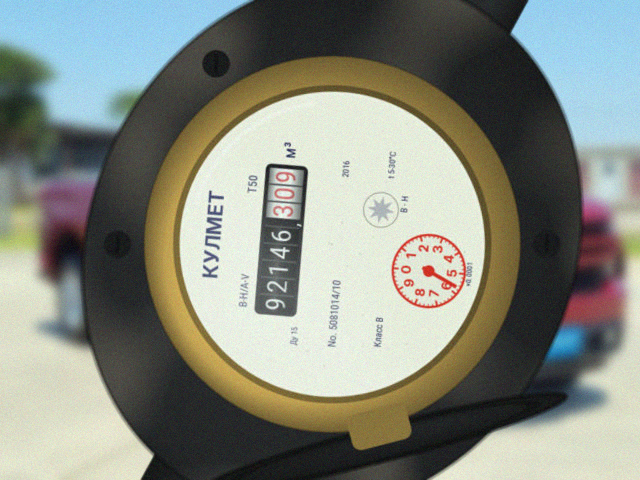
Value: 92146.3095 m³
